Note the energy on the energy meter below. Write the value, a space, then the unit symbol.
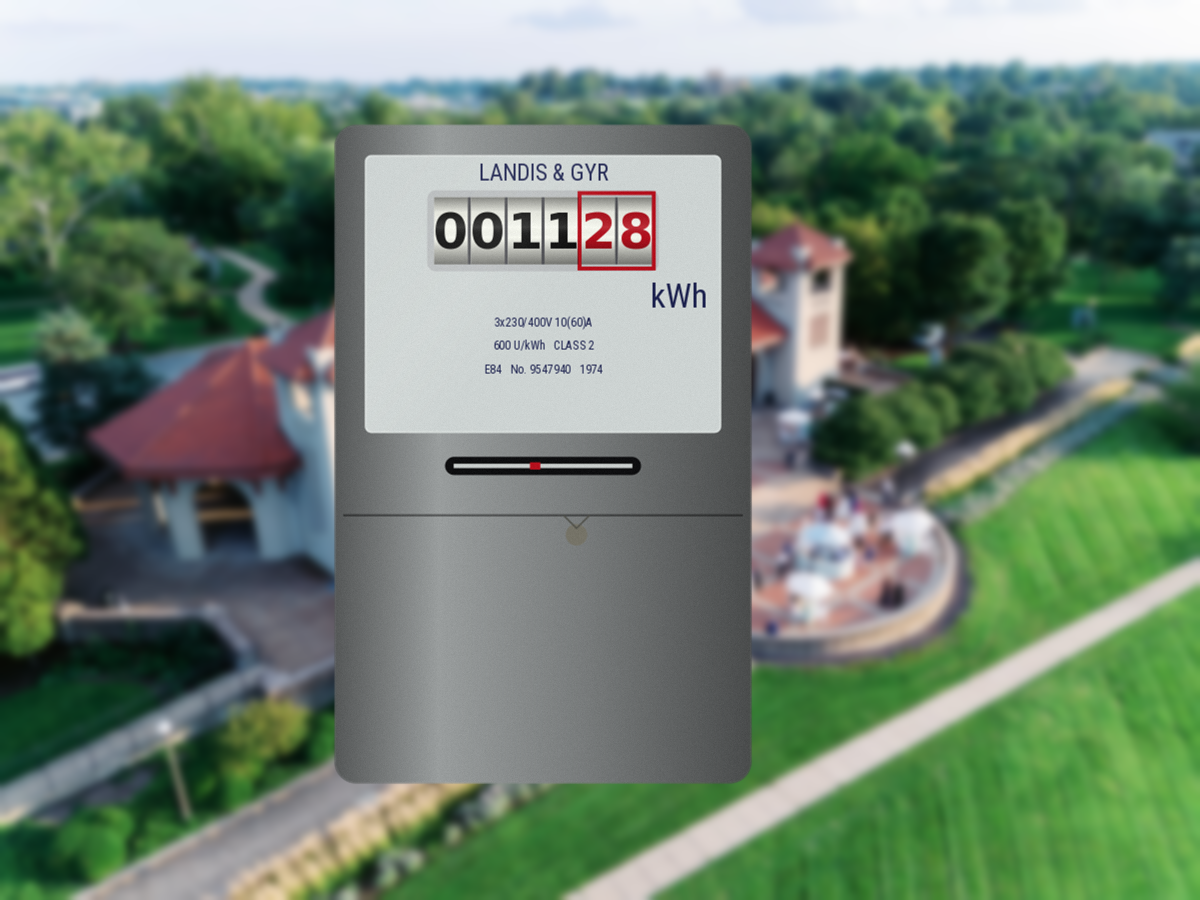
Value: 11.28 kWh
